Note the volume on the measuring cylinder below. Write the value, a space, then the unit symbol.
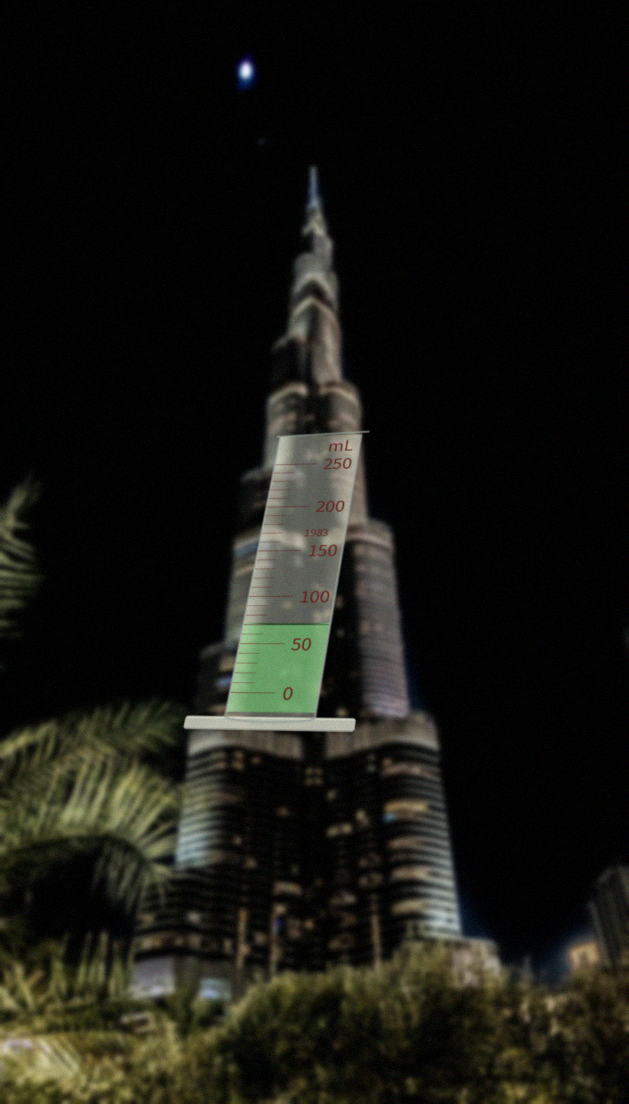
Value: 70 mL
